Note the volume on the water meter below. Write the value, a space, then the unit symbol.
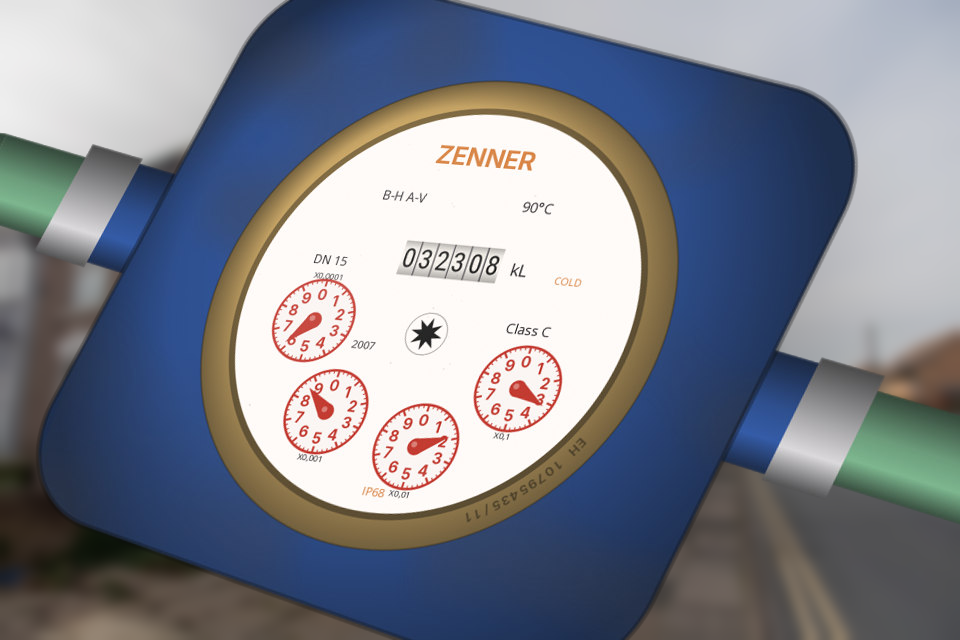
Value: 32308.3186 kL
